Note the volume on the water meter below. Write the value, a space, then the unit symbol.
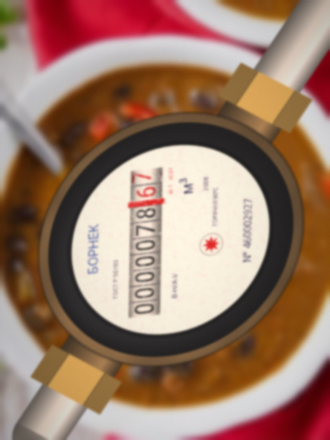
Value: 78.67 m³
